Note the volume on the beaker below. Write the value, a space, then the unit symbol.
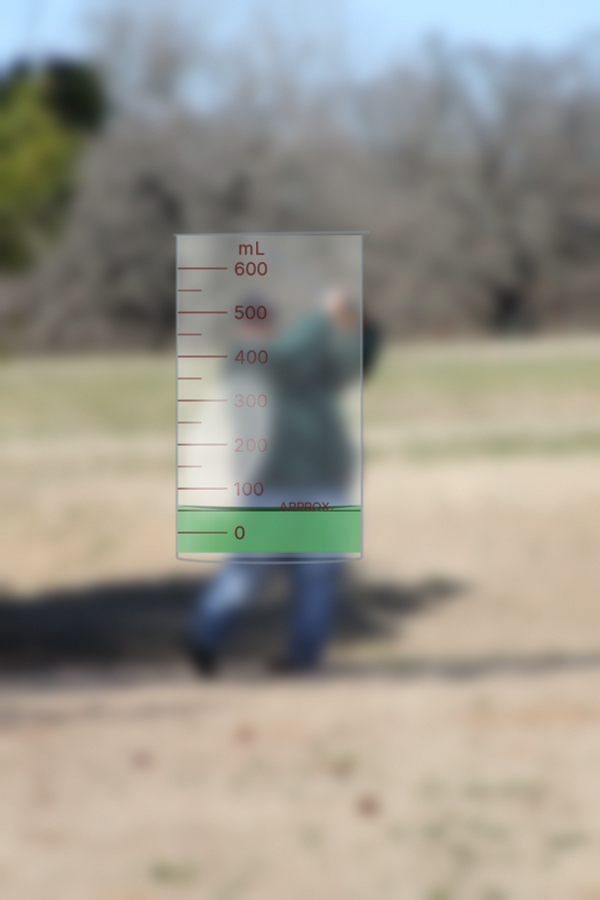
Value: 50 mL
